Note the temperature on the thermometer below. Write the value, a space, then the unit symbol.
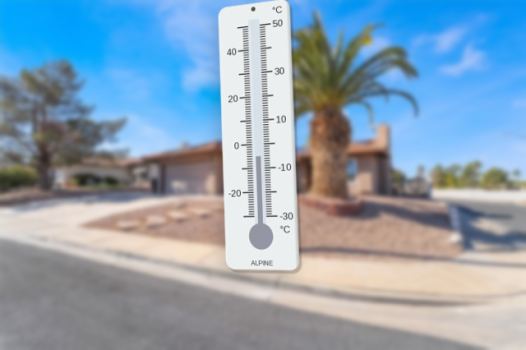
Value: -5 °C
